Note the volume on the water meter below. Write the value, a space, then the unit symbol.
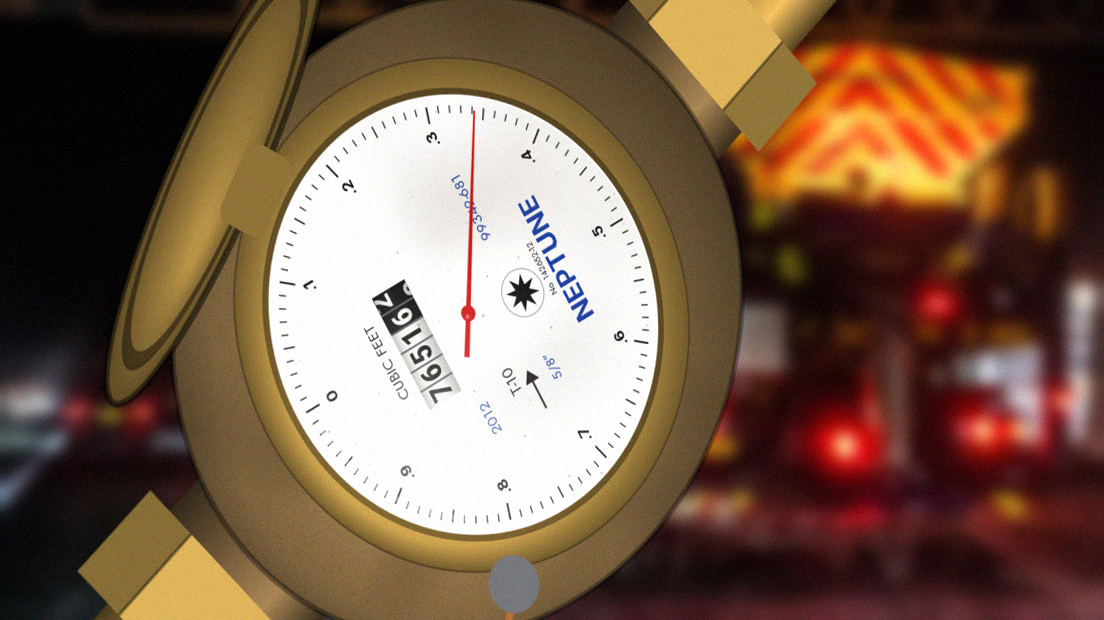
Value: 765162.34 ft³
